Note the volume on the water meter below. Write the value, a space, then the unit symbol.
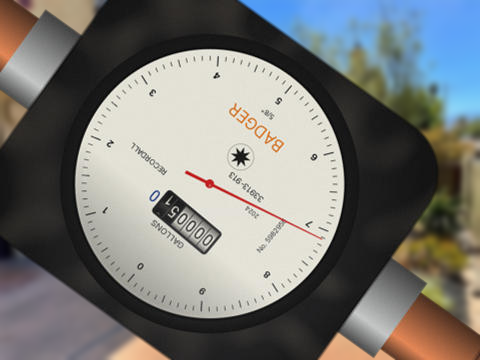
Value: 507.1 gal
